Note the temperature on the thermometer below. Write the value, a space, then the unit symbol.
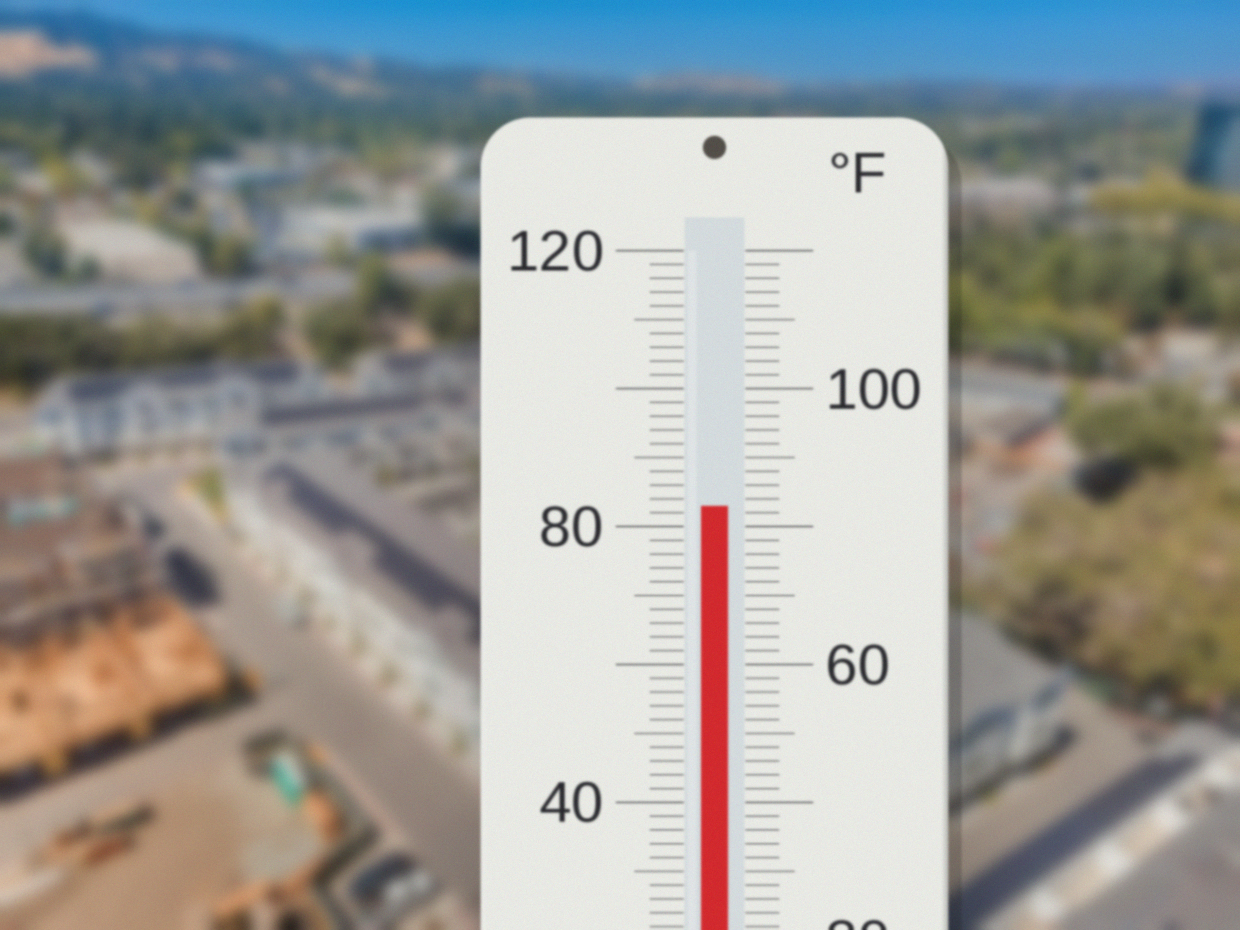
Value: 83 °F
